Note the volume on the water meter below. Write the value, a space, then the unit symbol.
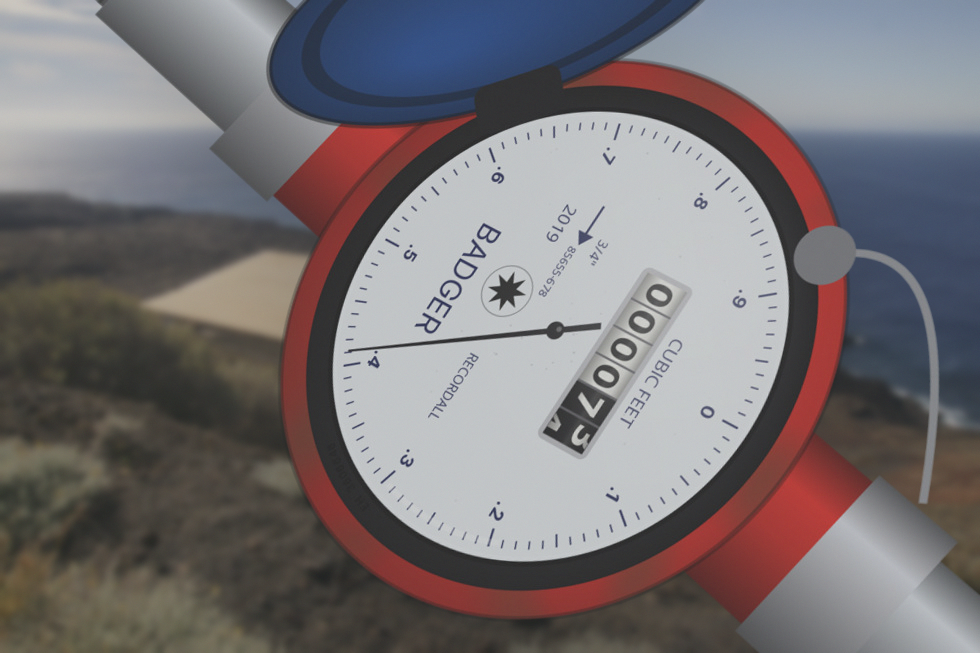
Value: 73.41 ft³
